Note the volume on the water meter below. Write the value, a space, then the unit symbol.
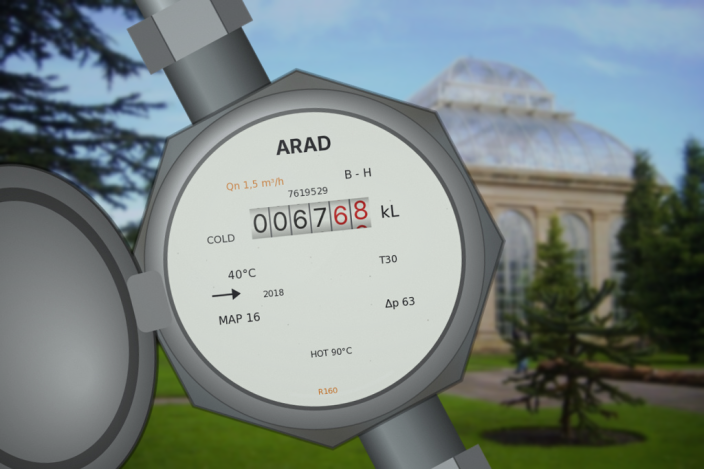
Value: 67.68 kL
